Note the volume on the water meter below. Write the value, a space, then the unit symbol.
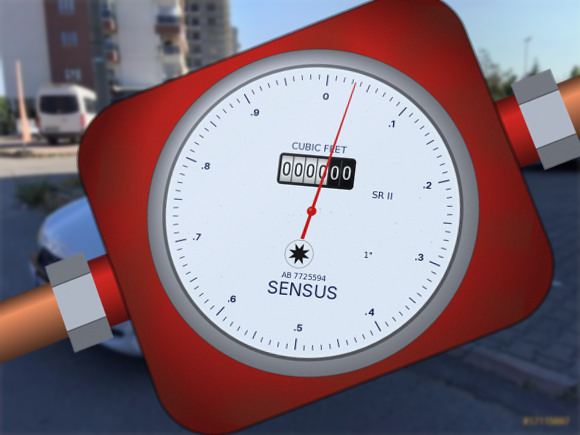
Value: 0.03 ft³
